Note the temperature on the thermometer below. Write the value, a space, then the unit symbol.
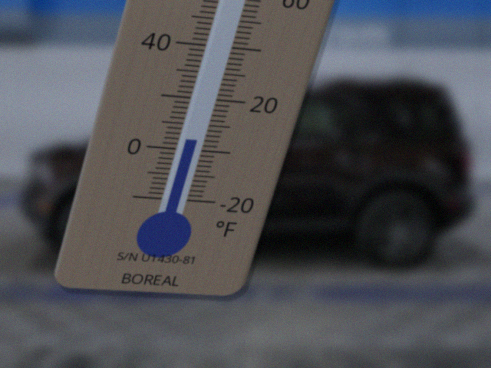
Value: 4 °F
